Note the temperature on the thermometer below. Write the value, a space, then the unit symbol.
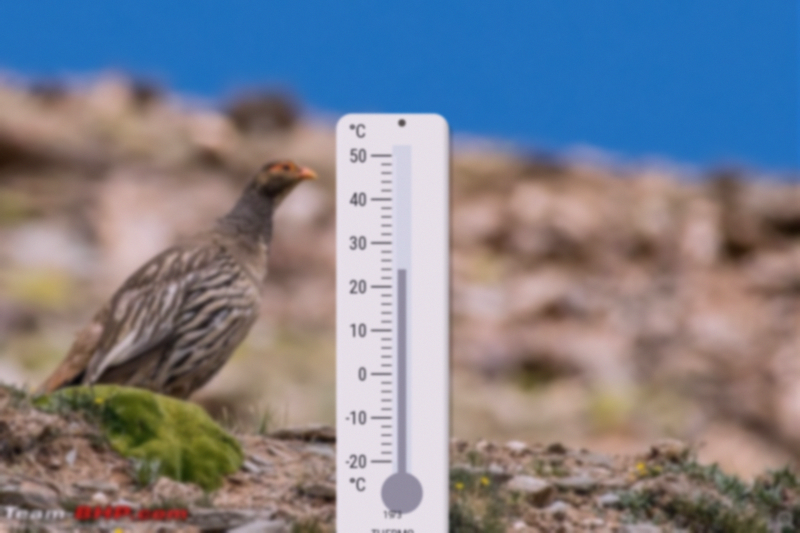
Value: 24 °C
